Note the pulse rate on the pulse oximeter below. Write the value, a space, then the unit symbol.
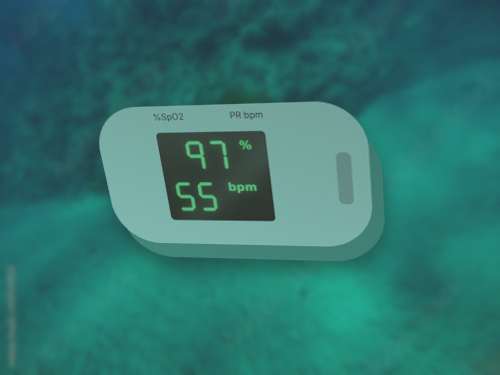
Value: 55 bpm
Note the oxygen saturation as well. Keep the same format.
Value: 97 %
